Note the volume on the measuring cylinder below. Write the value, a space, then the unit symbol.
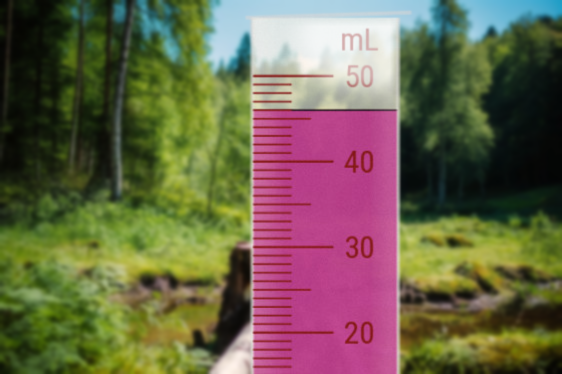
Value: 46 mL
